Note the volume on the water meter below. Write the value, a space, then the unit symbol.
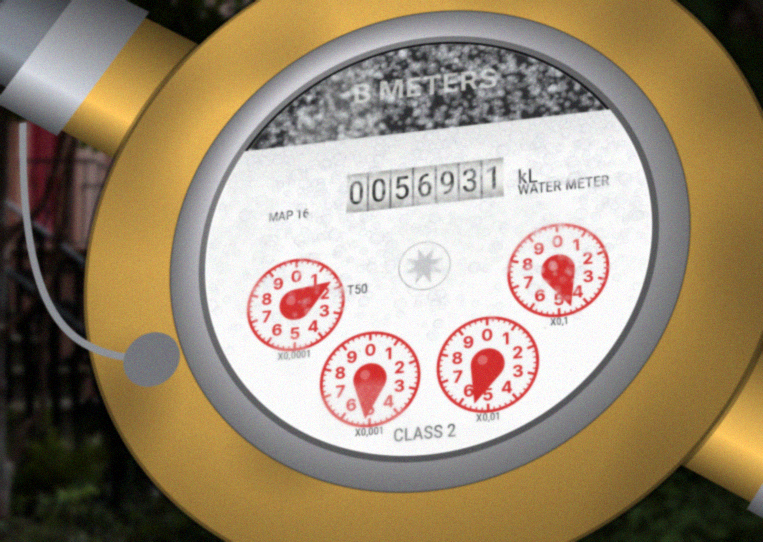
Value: 56931.4551 kL
